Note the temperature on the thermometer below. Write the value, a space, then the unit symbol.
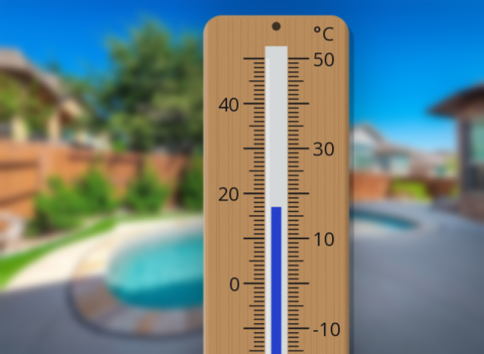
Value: 17 °C
